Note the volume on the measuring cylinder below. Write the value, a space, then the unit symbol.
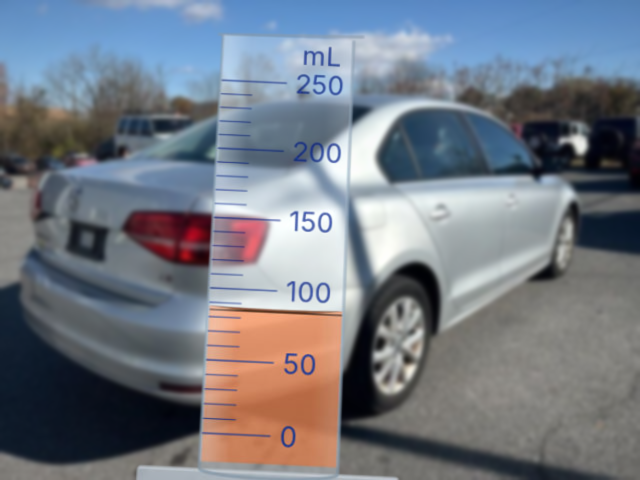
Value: 85 mL
